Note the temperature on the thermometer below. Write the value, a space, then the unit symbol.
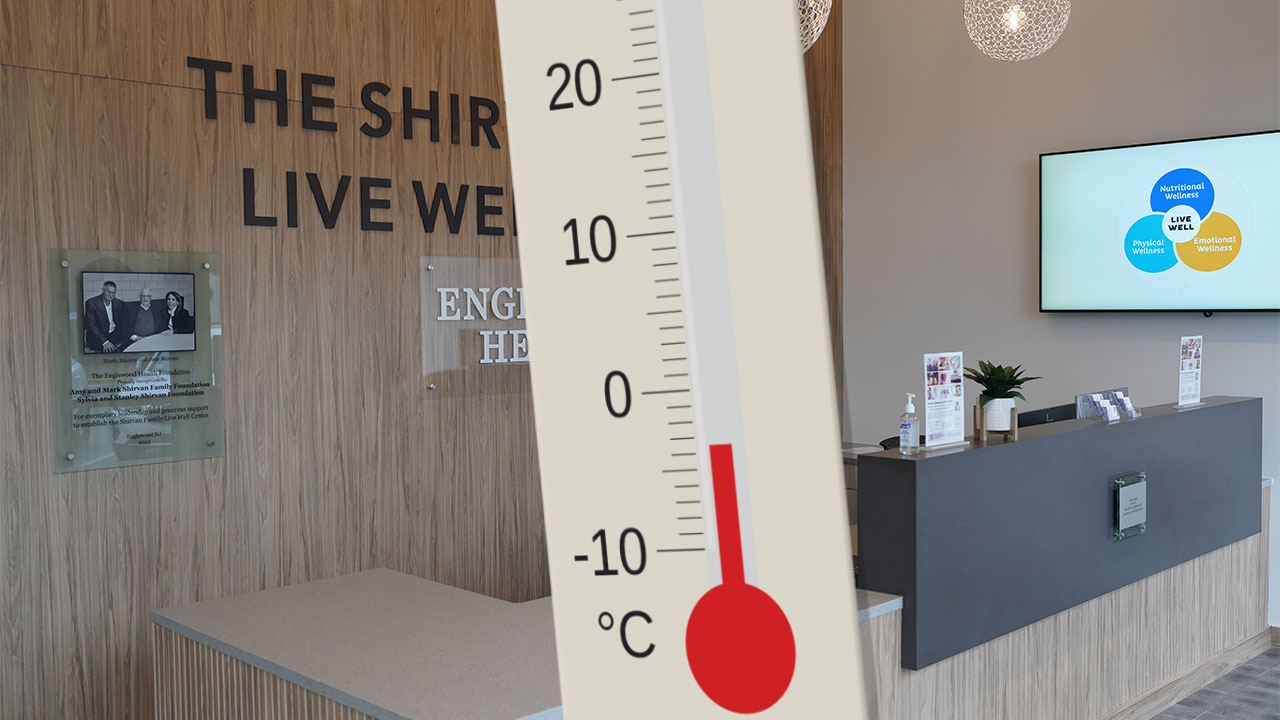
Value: -3.5 °C
